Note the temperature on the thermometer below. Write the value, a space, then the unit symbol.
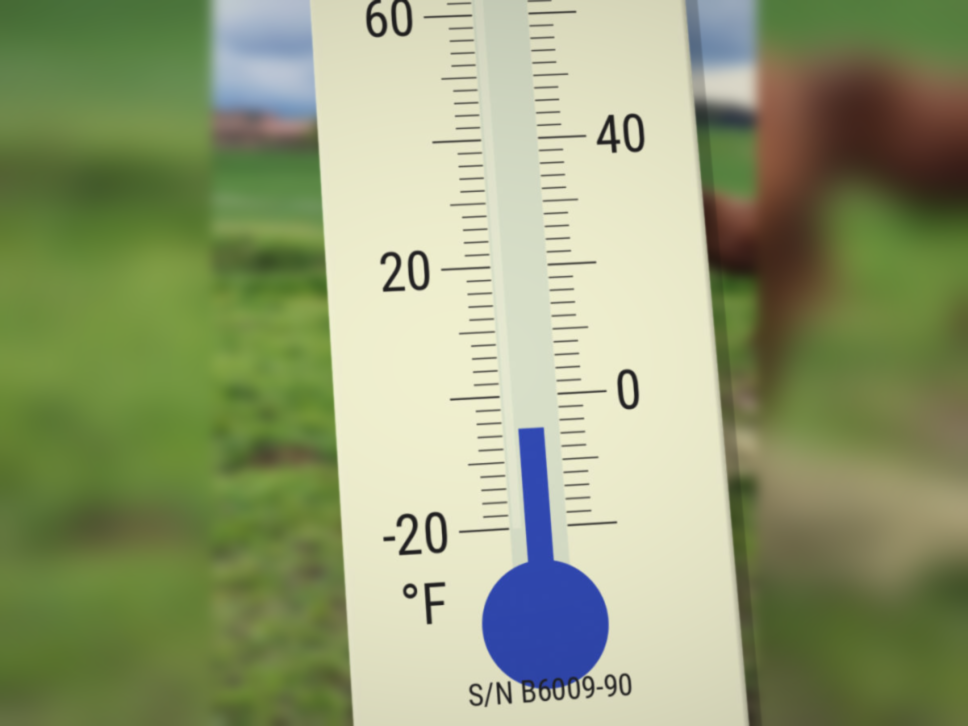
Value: -5 °F
